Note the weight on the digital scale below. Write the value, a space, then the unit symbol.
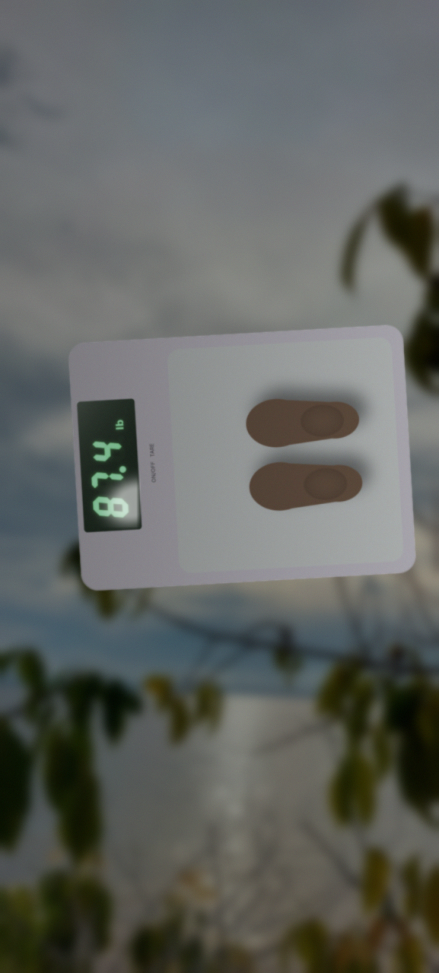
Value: 87.4 lb
